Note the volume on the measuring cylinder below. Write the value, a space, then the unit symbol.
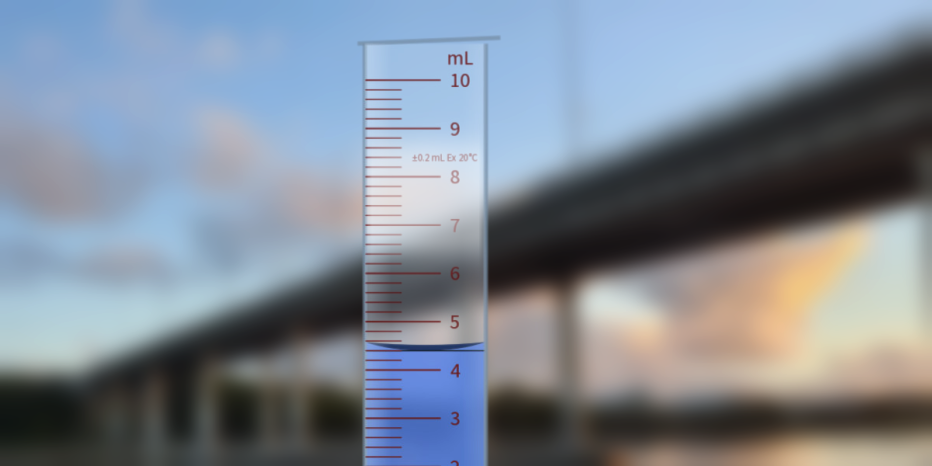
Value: 4.4 mL
